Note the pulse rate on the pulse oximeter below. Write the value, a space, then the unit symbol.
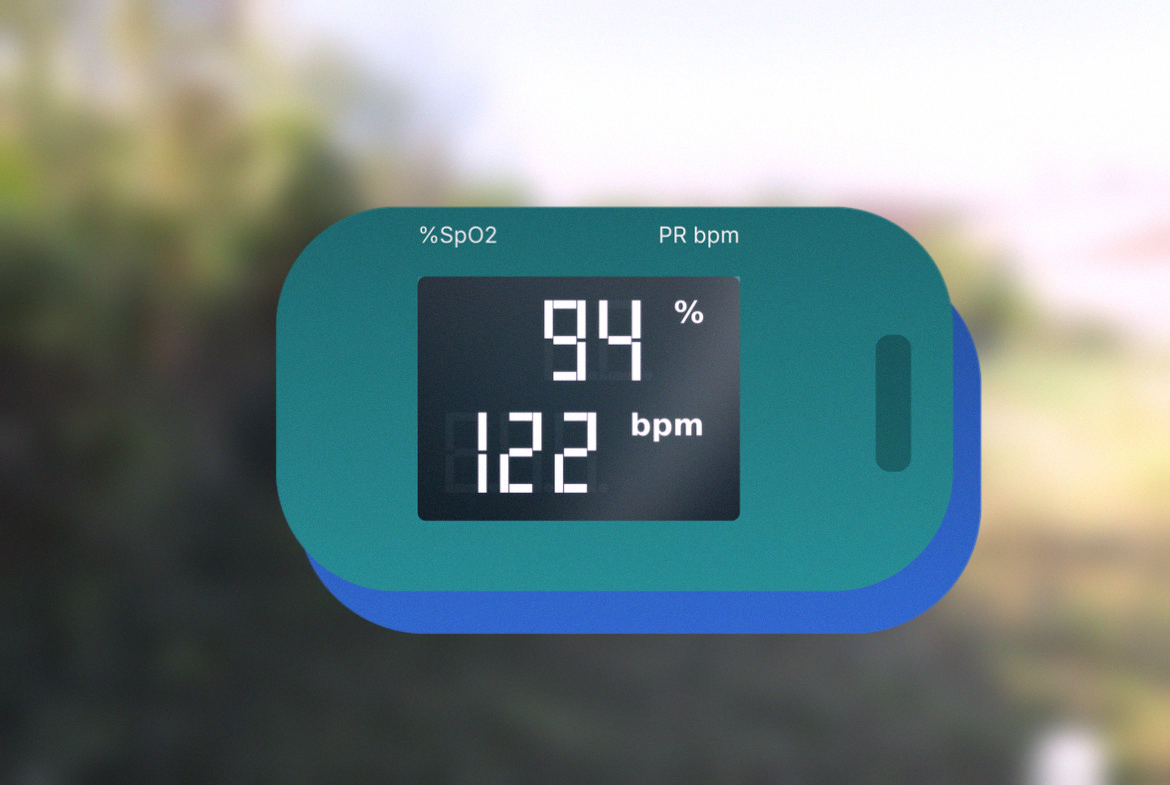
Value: 122 bpm
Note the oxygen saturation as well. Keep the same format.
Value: 94 %
